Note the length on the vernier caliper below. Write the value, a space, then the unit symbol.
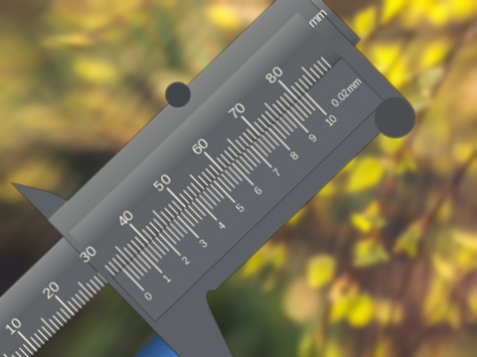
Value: 33.0 mm
